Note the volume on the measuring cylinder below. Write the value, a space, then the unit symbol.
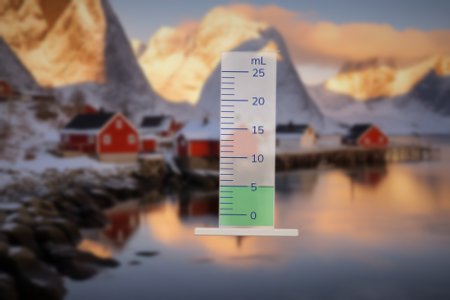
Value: 5 mL
